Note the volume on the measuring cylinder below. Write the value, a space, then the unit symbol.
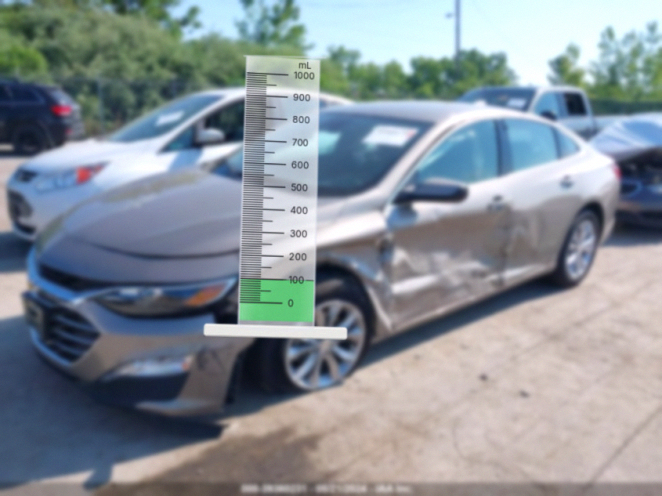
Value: 100 mL
